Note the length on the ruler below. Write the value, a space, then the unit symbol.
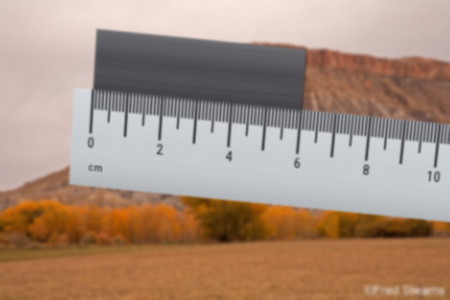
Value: 6 cm
